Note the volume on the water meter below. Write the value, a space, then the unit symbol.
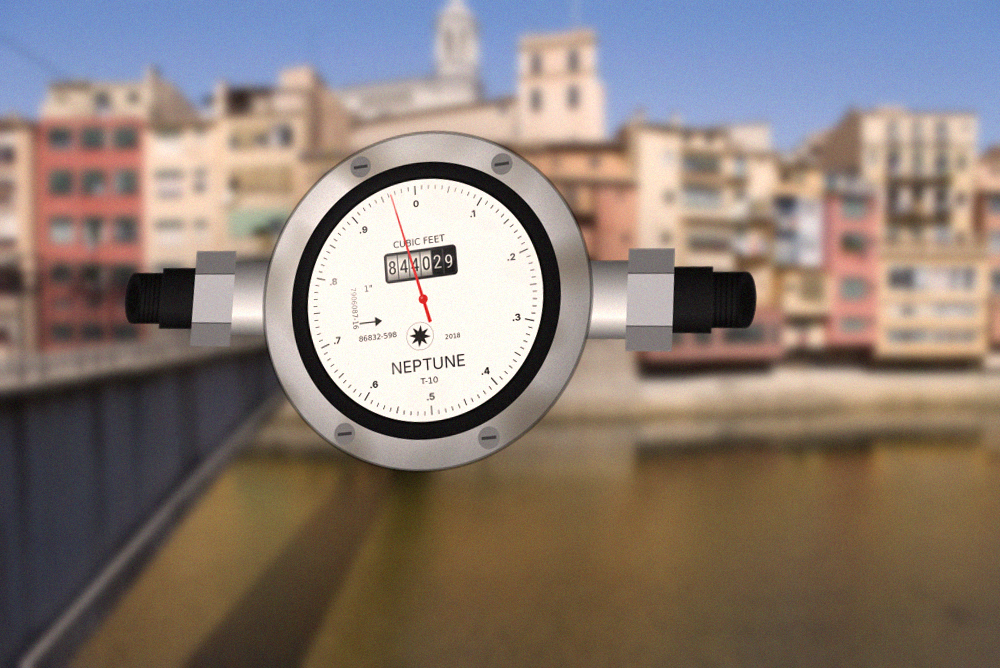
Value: 844028.96 ft³
